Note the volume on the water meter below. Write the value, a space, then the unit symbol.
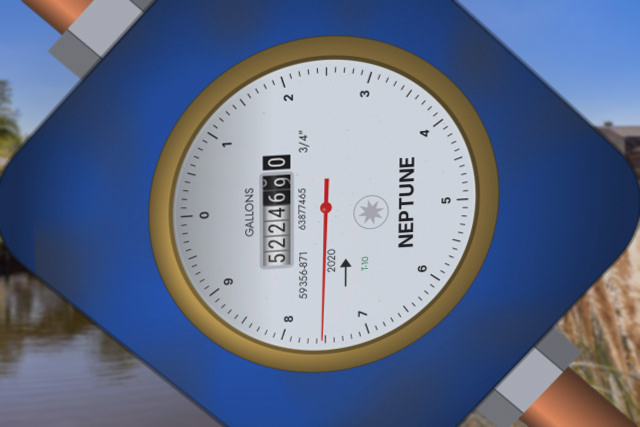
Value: 5224687.5 gal
